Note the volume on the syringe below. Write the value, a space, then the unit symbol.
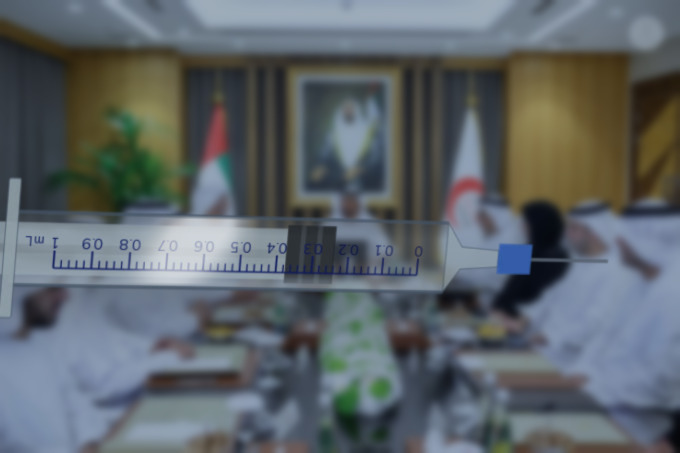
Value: 0.24 mL
